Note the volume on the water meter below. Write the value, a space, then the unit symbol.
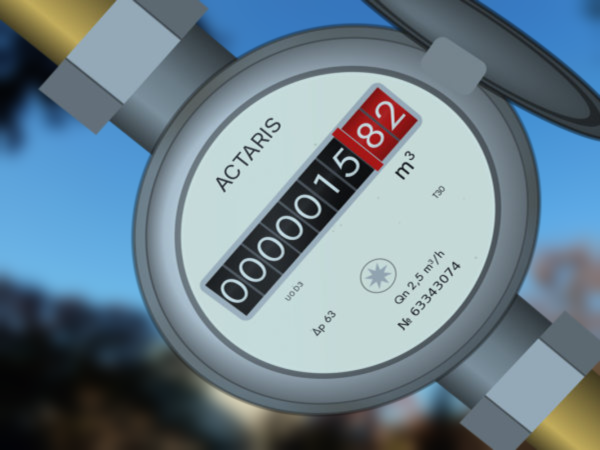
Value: 15.82 m³
